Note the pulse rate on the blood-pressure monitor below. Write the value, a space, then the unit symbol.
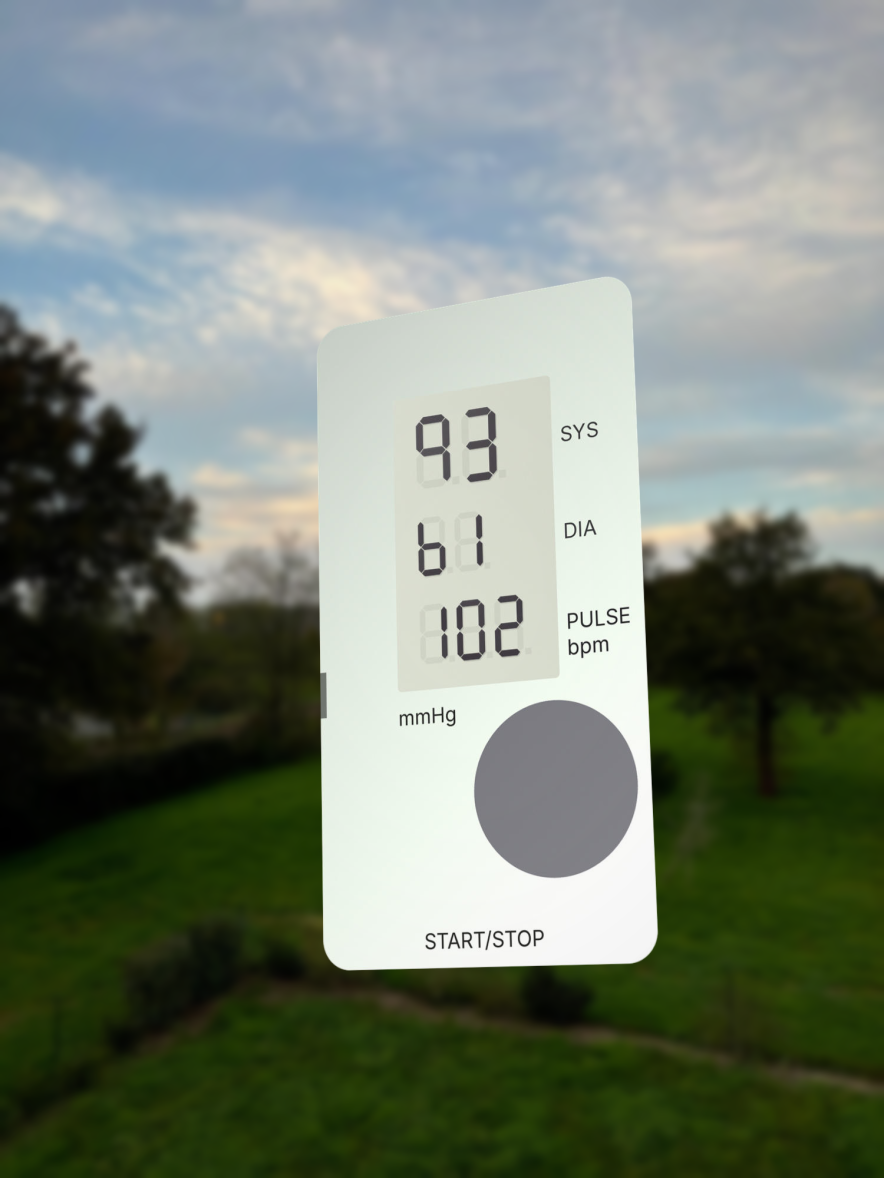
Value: 102 bpm
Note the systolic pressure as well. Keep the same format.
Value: 93 mmHg
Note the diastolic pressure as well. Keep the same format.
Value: 61 mmHg
